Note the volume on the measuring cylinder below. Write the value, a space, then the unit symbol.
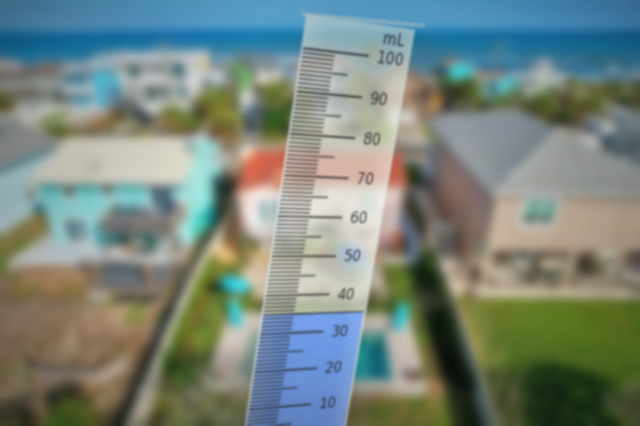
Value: 35 mL
